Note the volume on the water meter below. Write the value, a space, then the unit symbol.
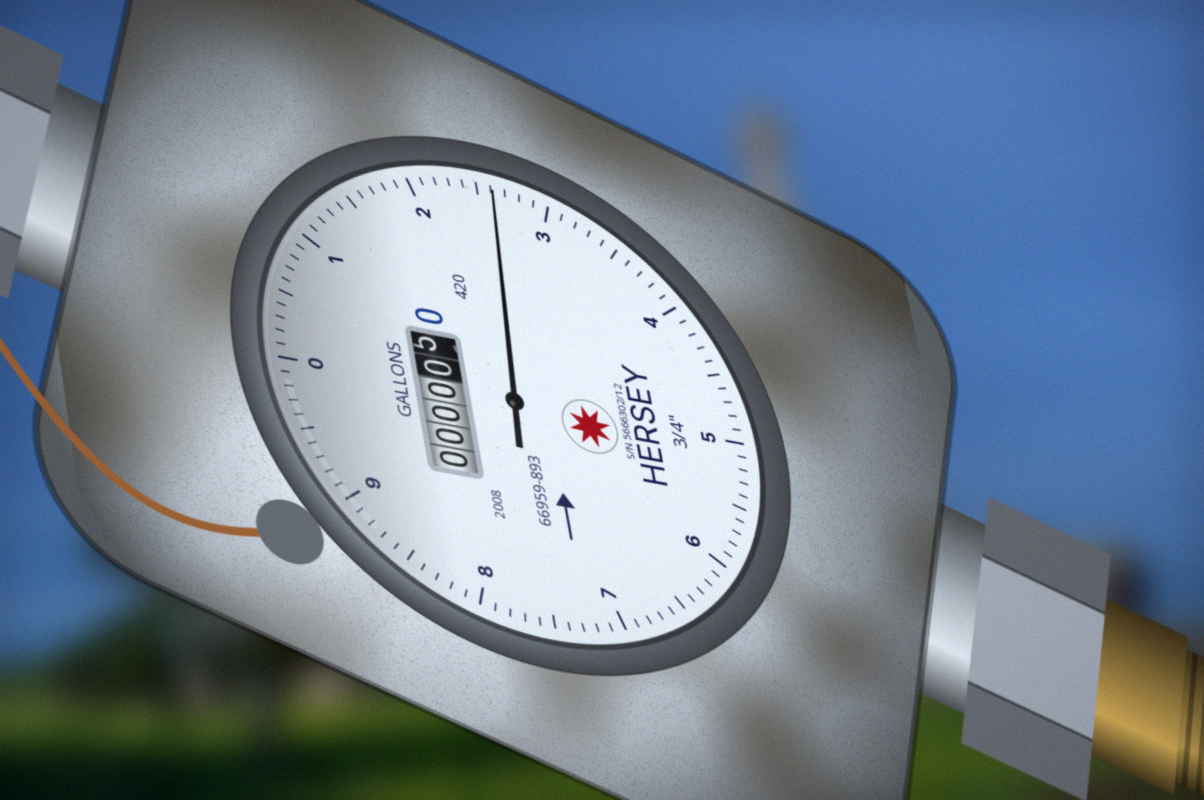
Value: 52.6 gal
